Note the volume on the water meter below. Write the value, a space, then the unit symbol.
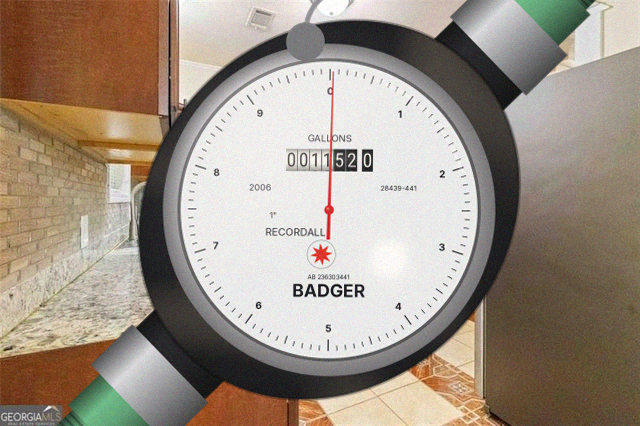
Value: 11520.0 gal
